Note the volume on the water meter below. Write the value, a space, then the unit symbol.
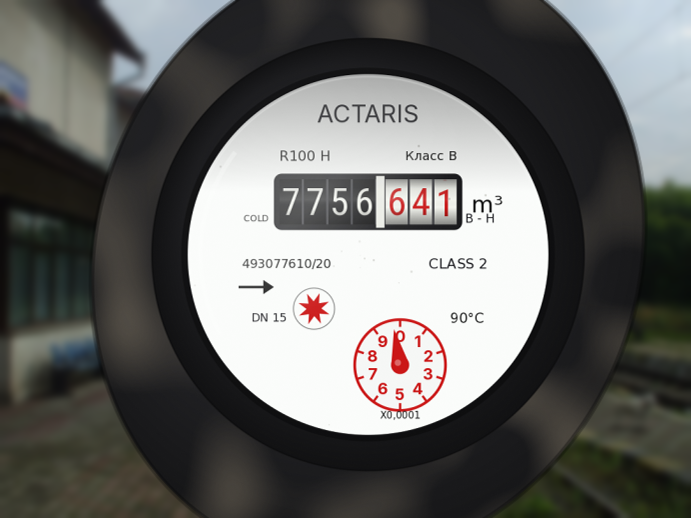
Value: 7756.6409 m³
